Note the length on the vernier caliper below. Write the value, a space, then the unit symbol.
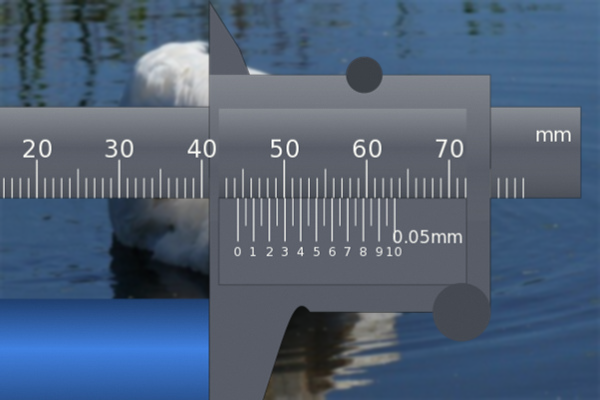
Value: 44.4 mm
